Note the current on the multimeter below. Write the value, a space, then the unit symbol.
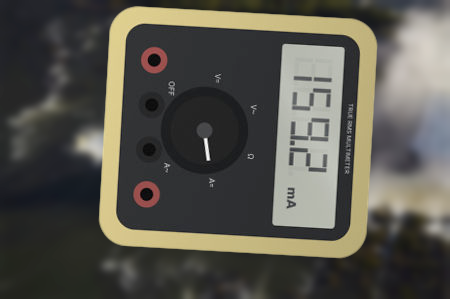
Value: 159.2 mA
